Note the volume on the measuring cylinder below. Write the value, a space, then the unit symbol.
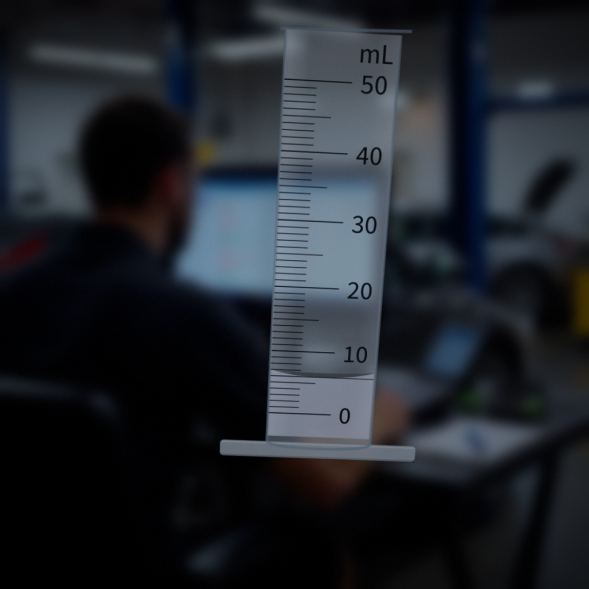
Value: 6 mL
